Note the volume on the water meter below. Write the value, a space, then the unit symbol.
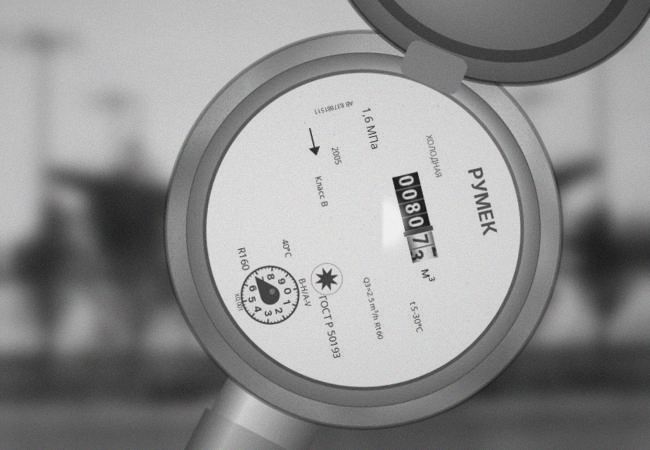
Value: 80.726 m³
